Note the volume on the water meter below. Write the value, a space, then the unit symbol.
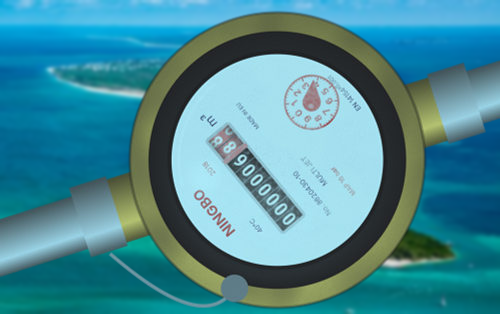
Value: 6.883 m³
